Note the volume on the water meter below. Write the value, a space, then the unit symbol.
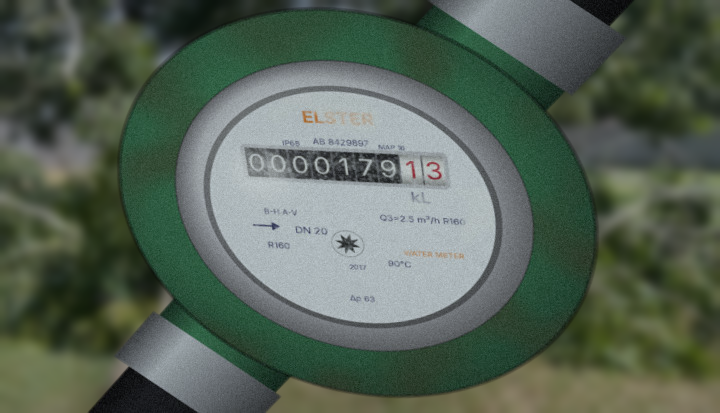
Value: 179.13 kL
